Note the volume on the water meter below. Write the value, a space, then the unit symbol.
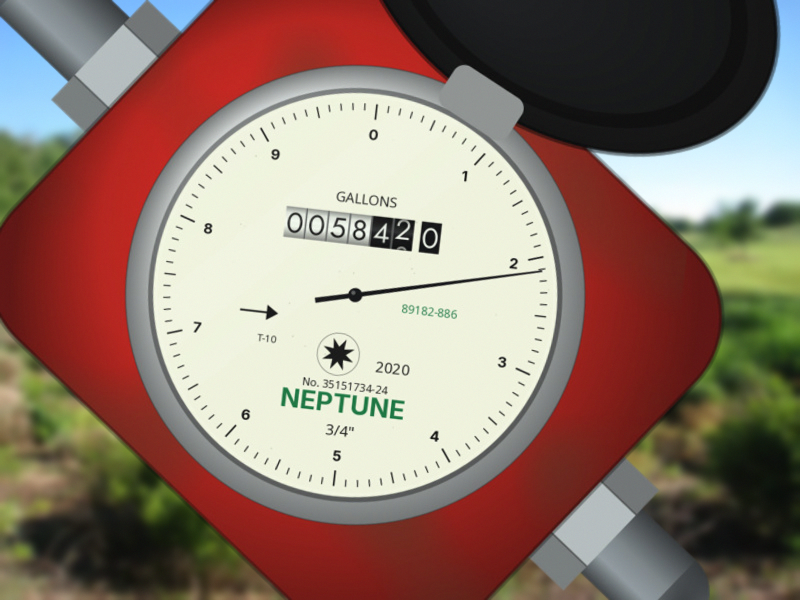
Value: 58422.1 gal
